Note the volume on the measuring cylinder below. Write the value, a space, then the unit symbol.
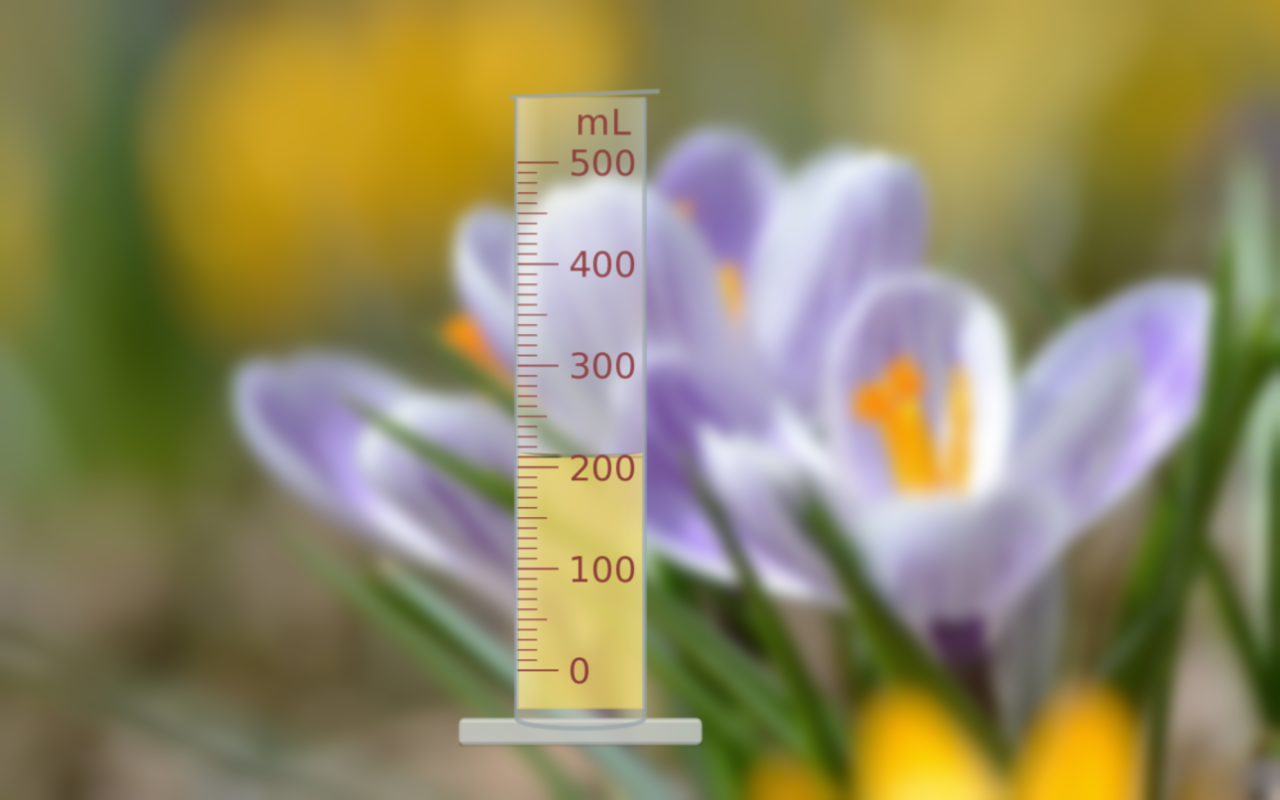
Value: 210 mL
